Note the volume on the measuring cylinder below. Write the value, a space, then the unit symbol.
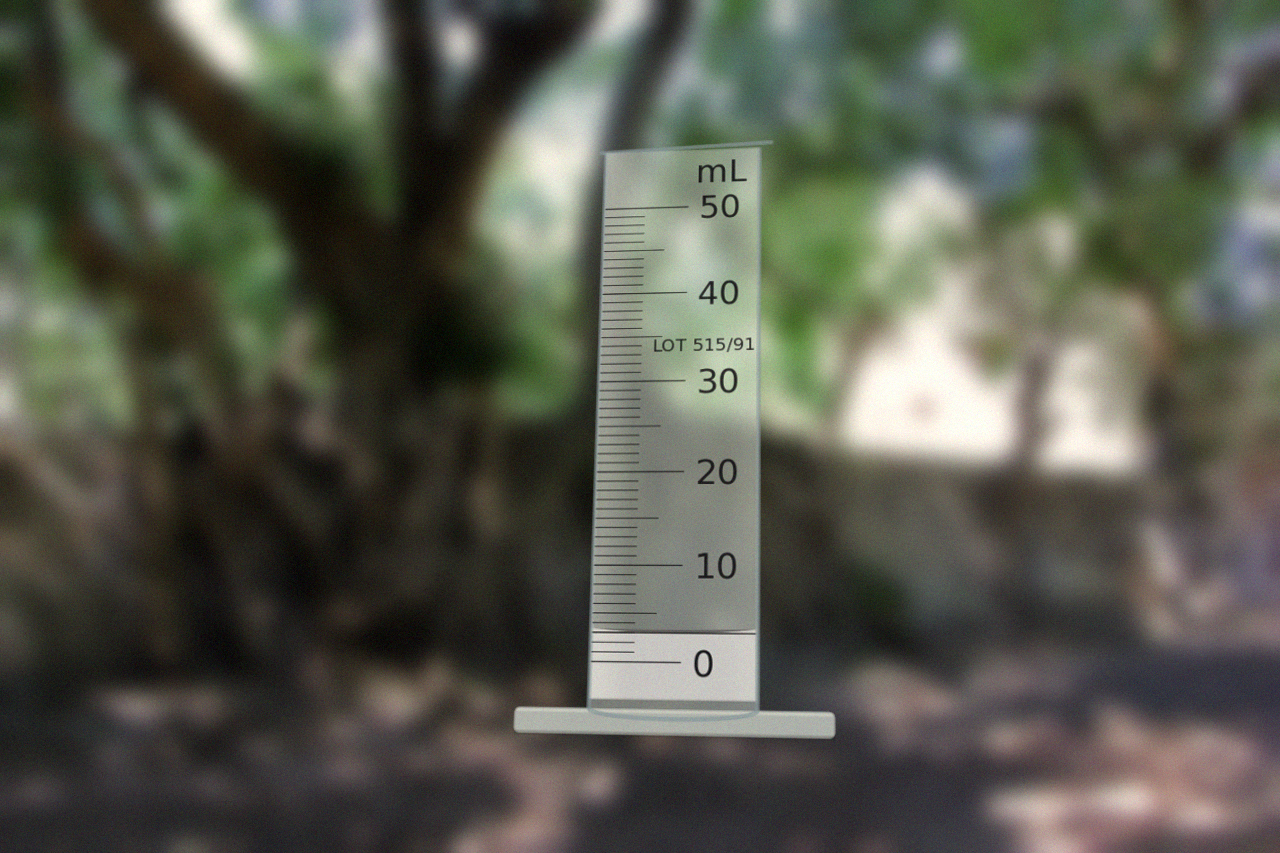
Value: 3 mL
